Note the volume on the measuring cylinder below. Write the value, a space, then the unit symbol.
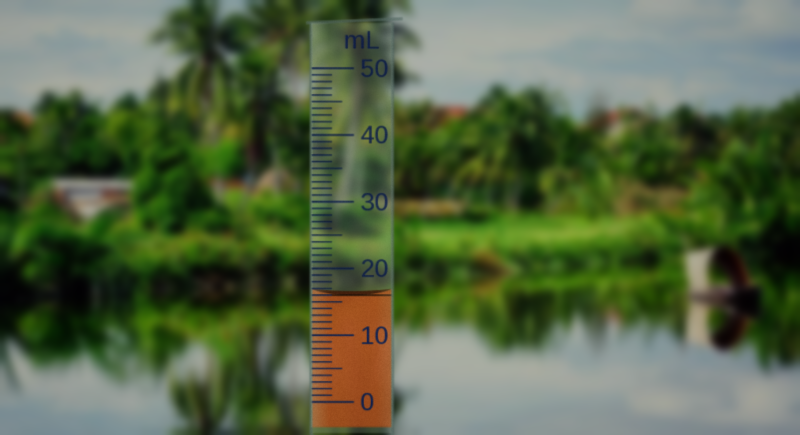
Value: 16 mL
